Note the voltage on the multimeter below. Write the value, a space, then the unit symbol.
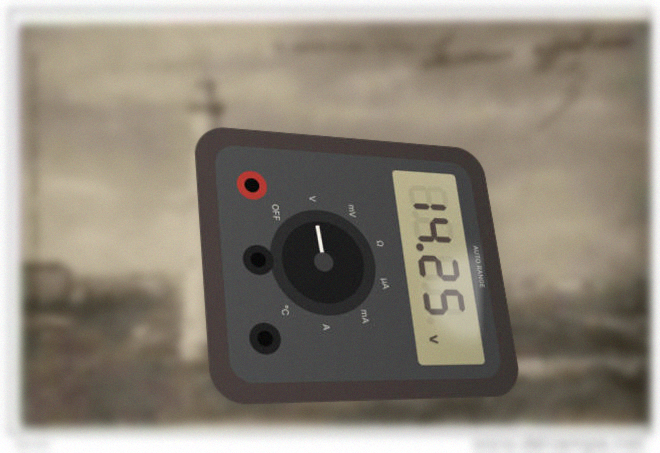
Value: 14.25 V
